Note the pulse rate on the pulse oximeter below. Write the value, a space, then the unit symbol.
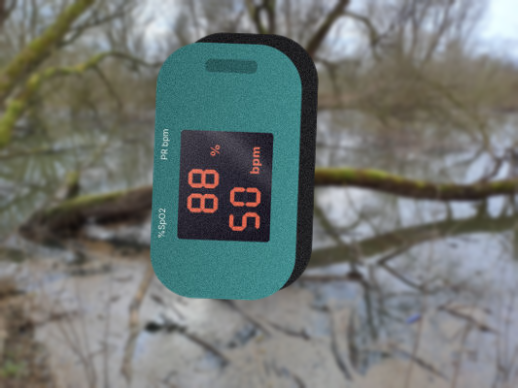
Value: 50 bpm
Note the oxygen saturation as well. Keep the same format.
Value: 88 %
